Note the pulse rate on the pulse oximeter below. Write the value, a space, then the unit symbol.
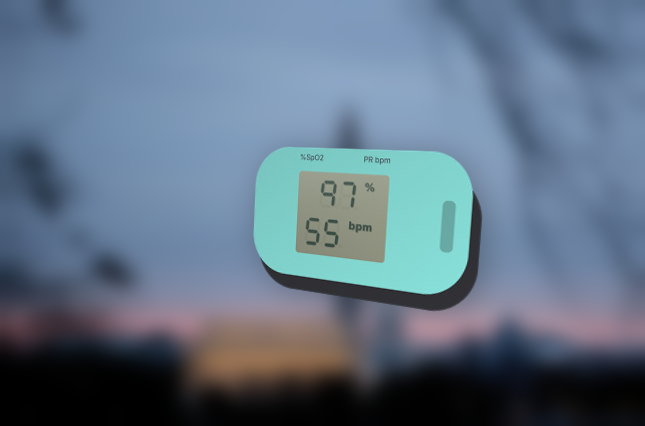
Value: 55 bpm
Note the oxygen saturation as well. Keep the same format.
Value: 97 %
